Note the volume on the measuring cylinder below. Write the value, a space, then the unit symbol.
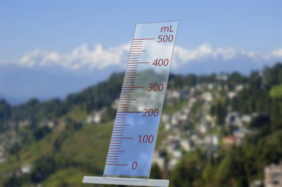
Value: 200 mL
